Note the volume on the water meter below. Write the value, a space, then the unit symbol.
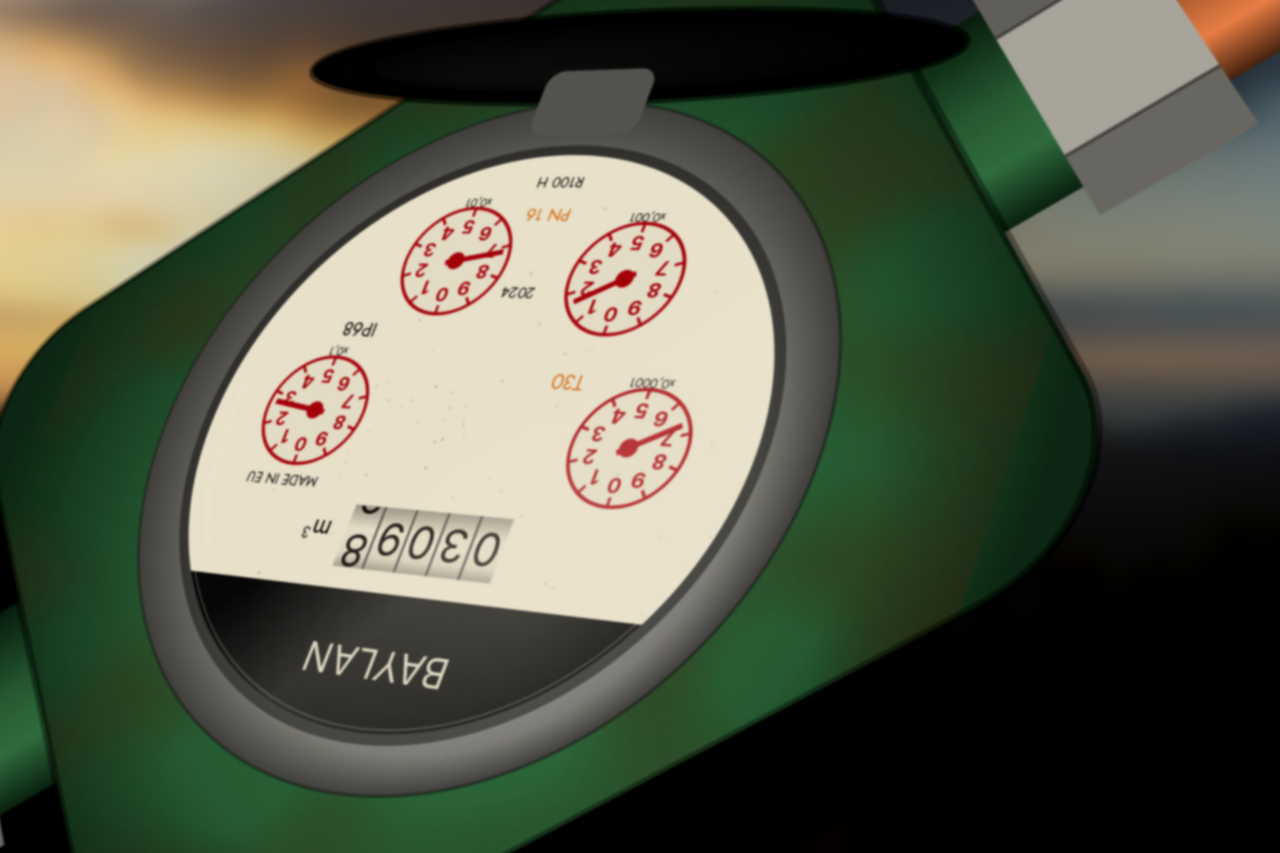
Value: 3098.2716 m³
